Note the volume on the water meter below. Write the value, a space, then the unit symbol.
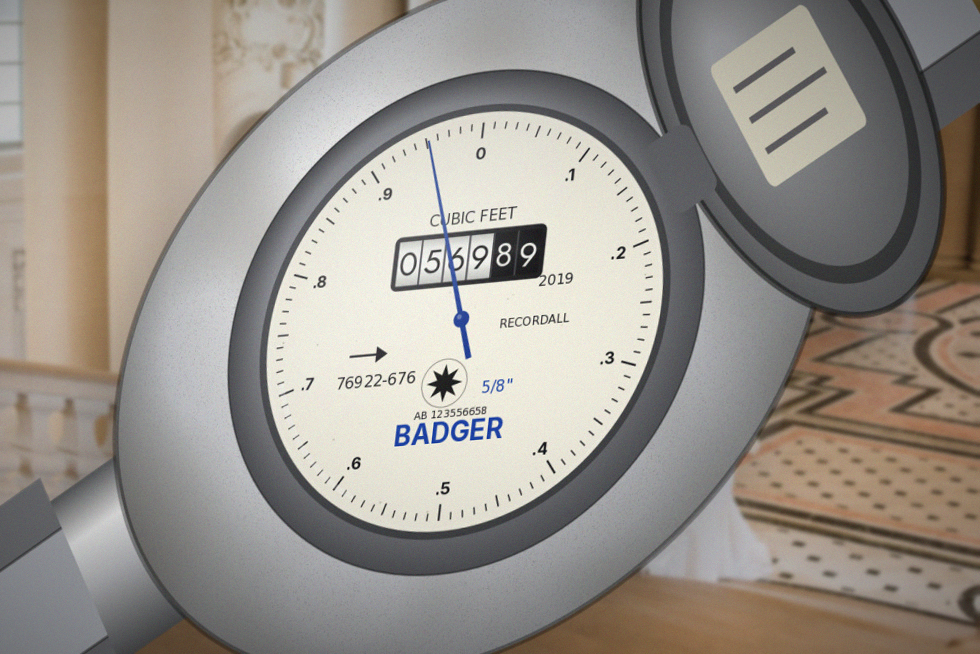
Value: 56988.95 ft³
